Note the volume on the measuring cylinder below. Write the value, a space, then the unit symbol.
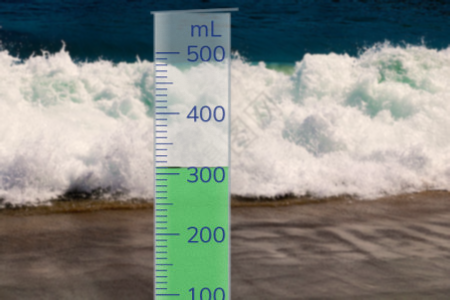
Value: 310 mL
